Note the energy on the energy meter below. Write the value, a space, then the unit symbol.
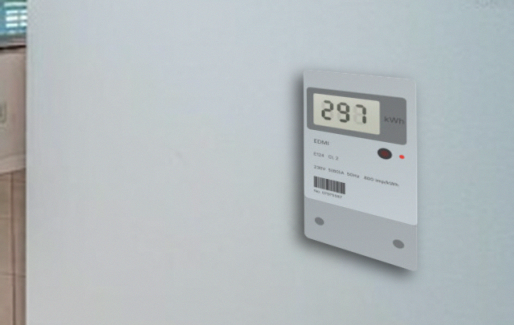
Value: 297 kWh
